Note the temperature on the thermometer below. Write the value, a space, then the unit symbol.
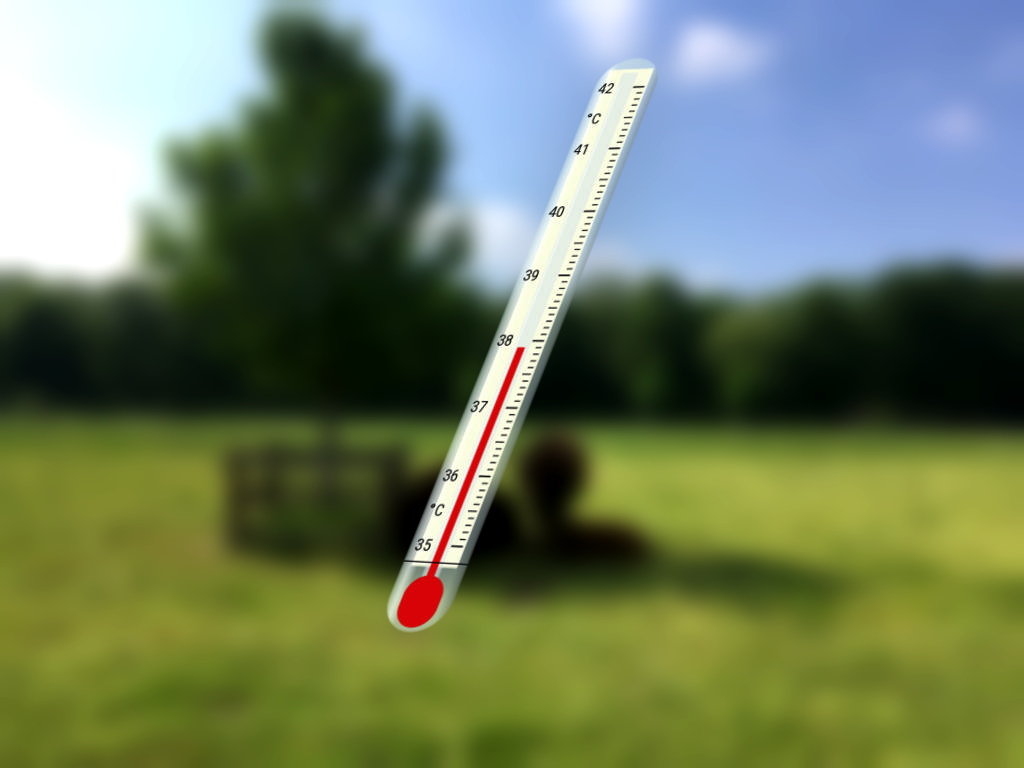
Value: 37.9 °C
